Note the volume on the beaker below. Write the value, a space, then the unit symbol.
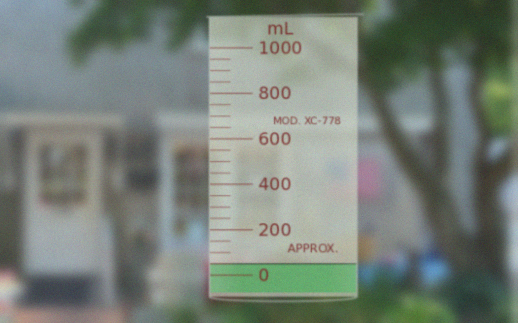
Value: 50 mL
